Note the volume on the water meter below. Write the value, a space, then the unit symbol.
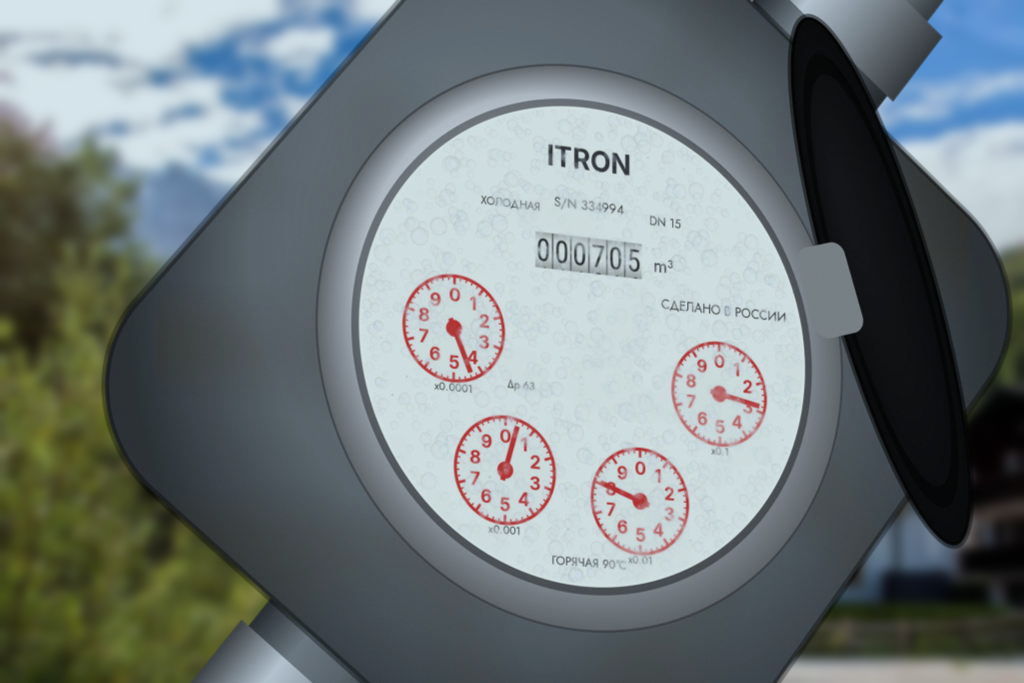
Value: 705.2804 m³
